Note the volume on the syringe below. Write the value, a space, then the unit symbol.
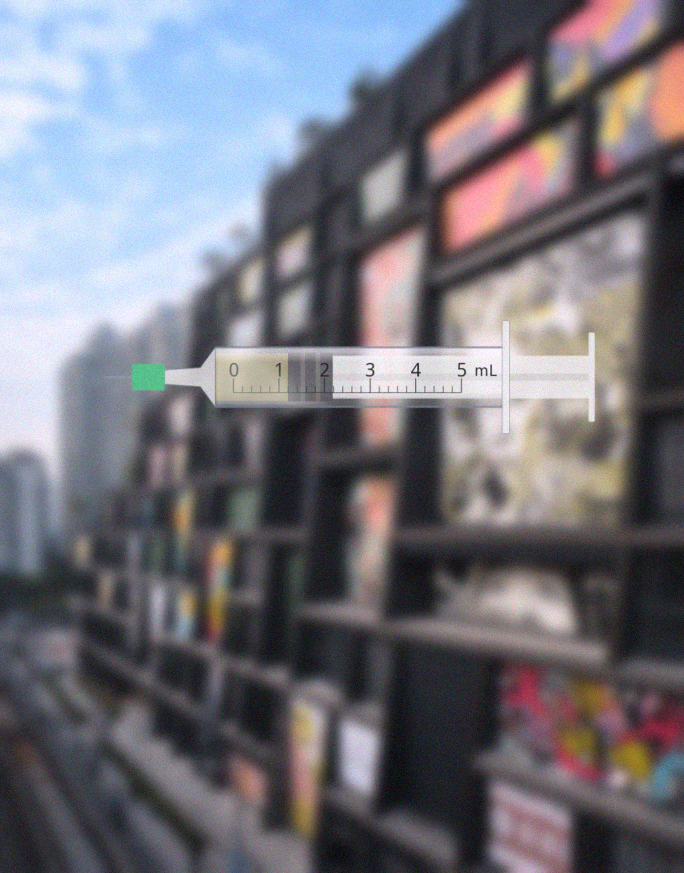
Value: 1.2 mL
